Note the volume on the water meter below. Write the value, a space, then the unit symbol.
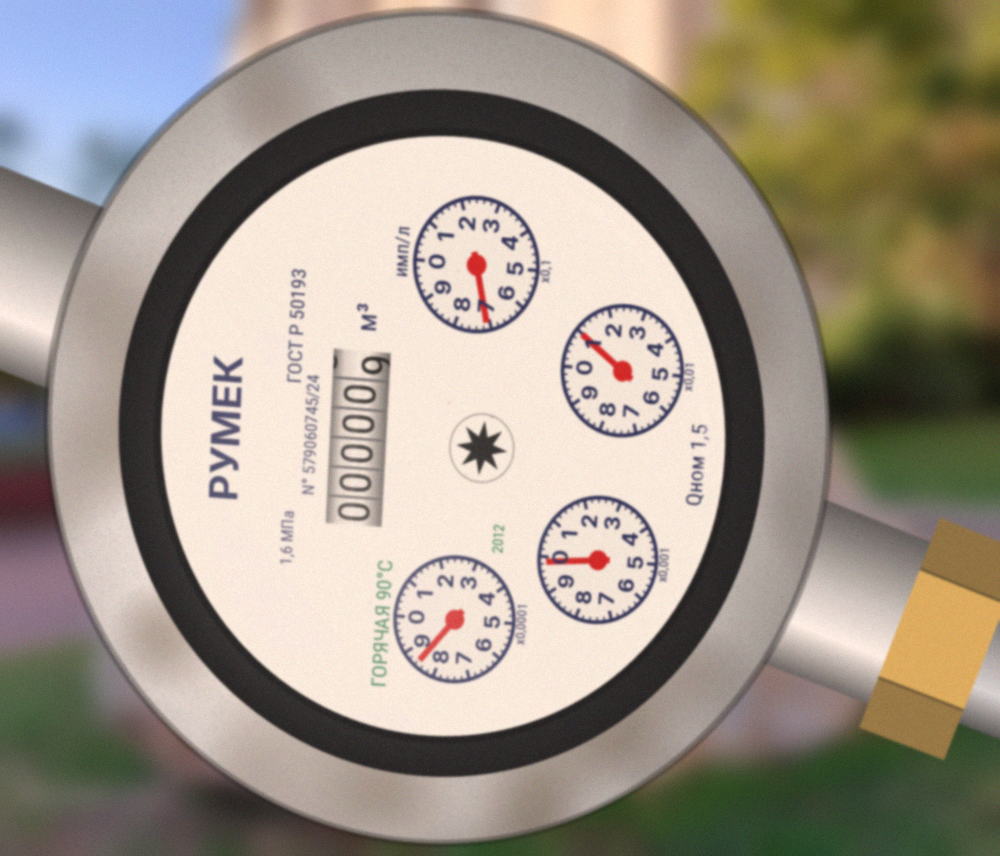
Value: 8.7098 m³
